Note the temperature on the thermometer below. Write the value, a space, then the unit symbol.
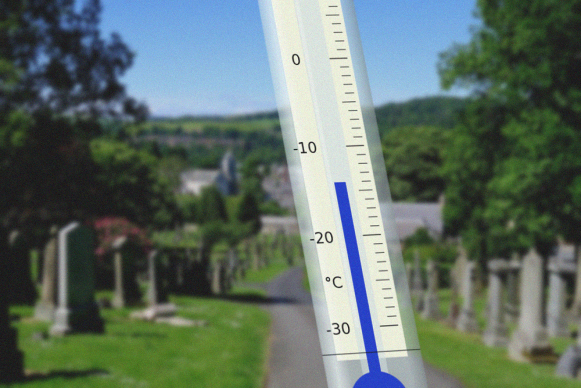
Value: -14 °C
